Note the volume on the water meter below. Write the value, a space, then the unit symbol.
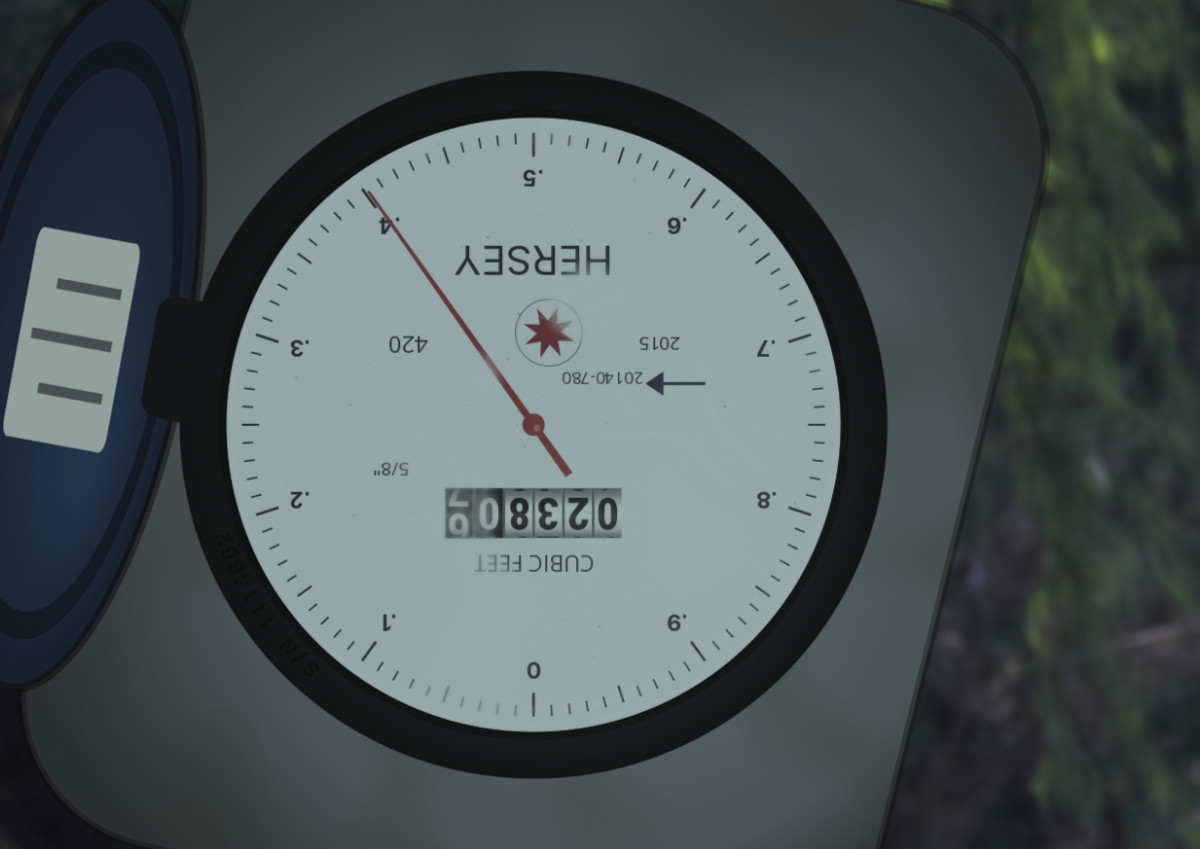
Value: 23806.40 ft³
